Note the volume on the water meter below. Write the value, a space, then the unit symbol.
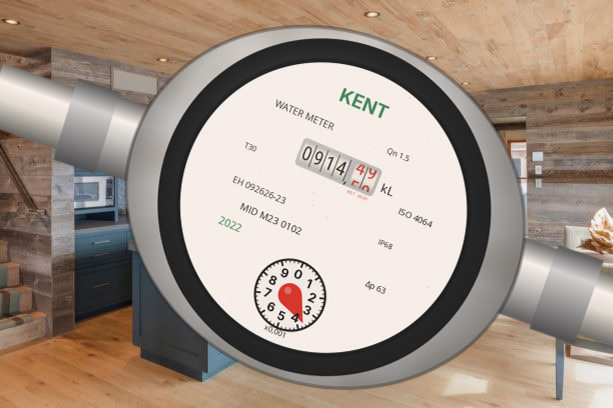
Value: 914.493 kL
